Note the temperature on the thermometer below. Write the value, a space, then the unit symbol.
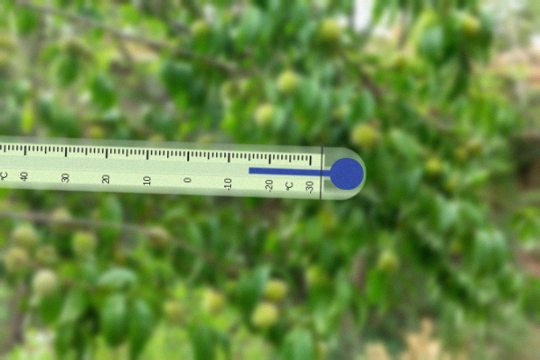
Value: -15 °C
